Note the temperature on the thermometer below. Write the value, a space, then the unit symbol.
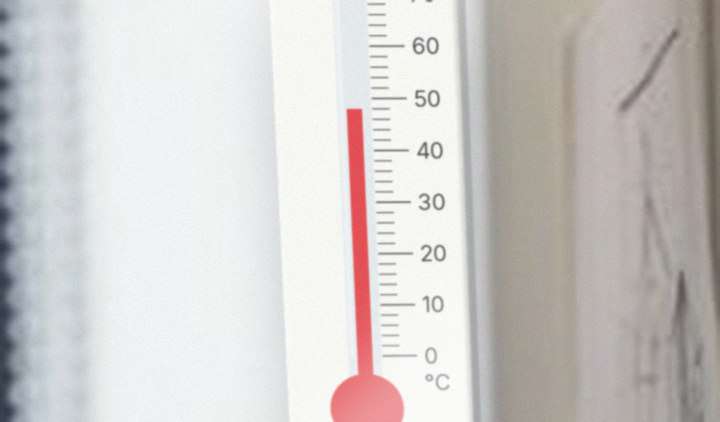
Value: 48 °C
